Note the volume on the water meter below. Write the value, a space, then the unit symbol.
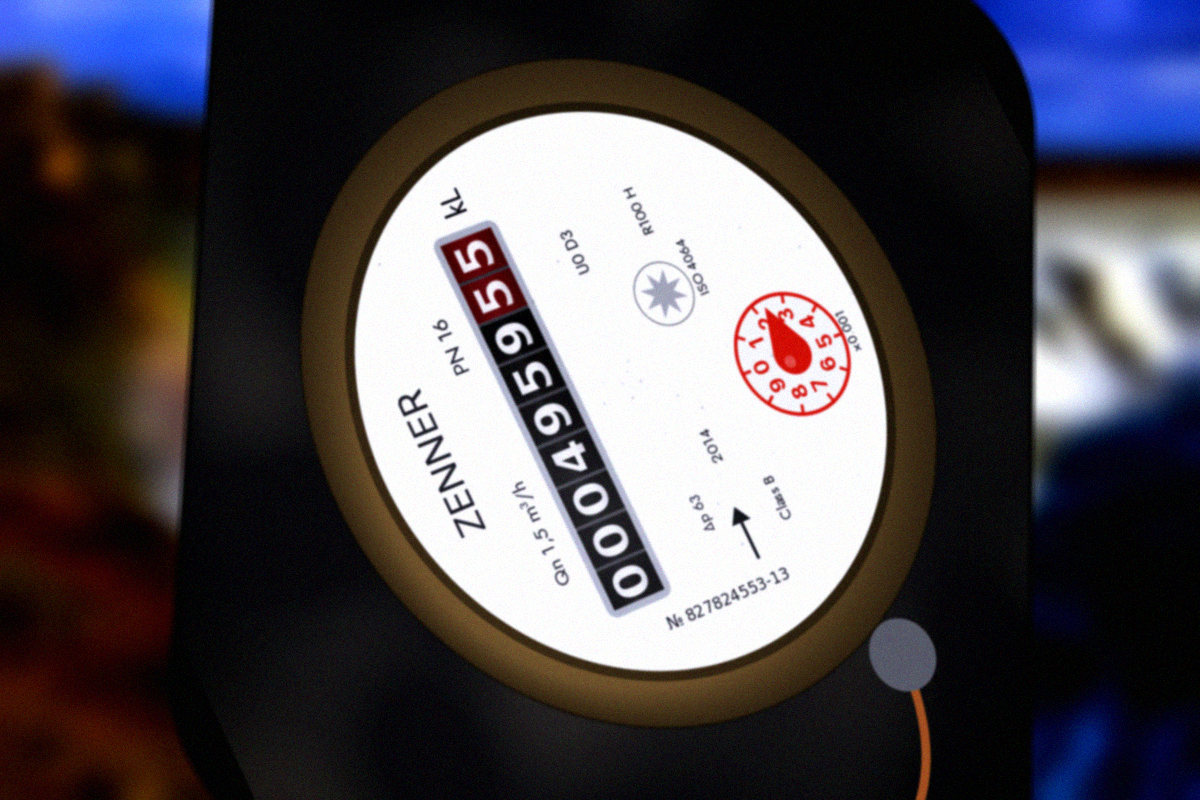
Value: 4959.552 kL
